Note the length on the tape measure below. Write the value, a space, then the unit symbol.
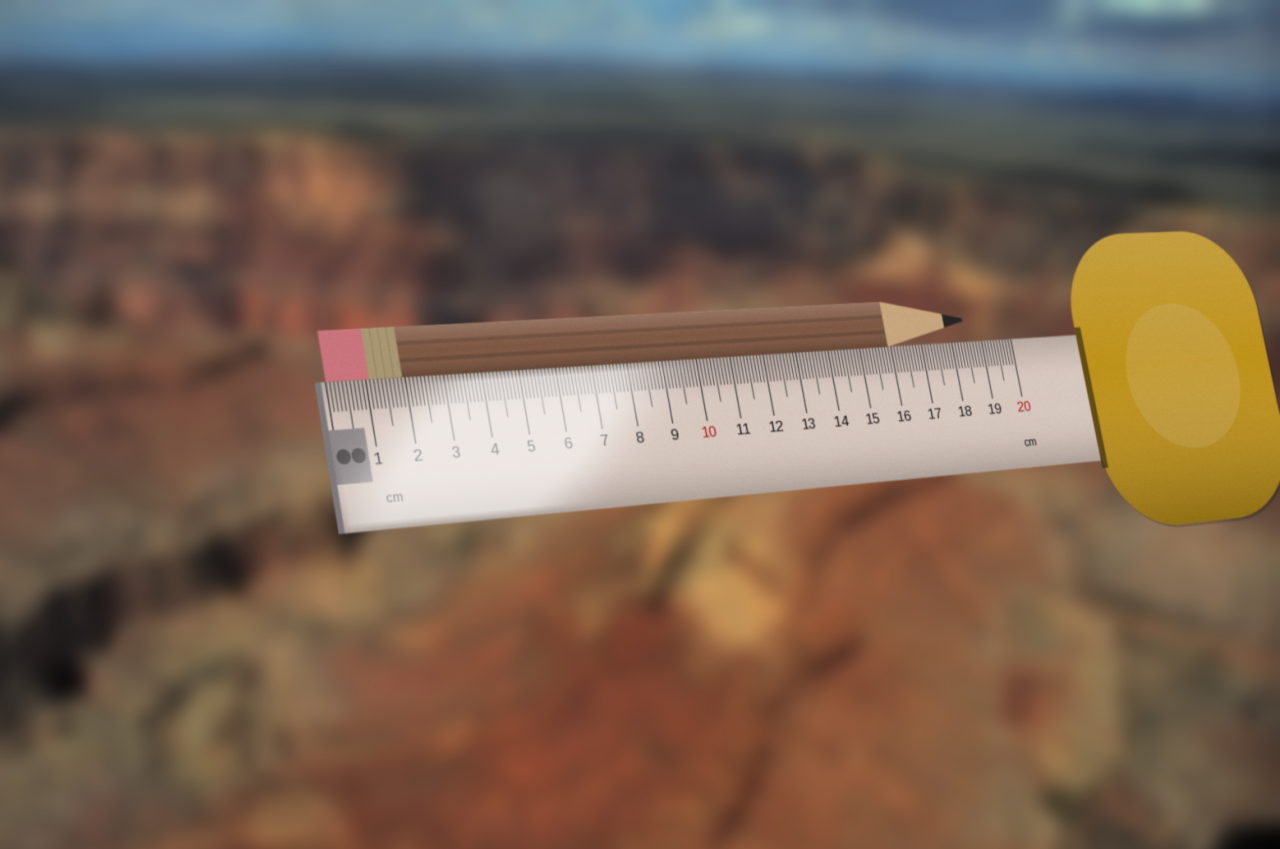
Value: 18.5 cm
